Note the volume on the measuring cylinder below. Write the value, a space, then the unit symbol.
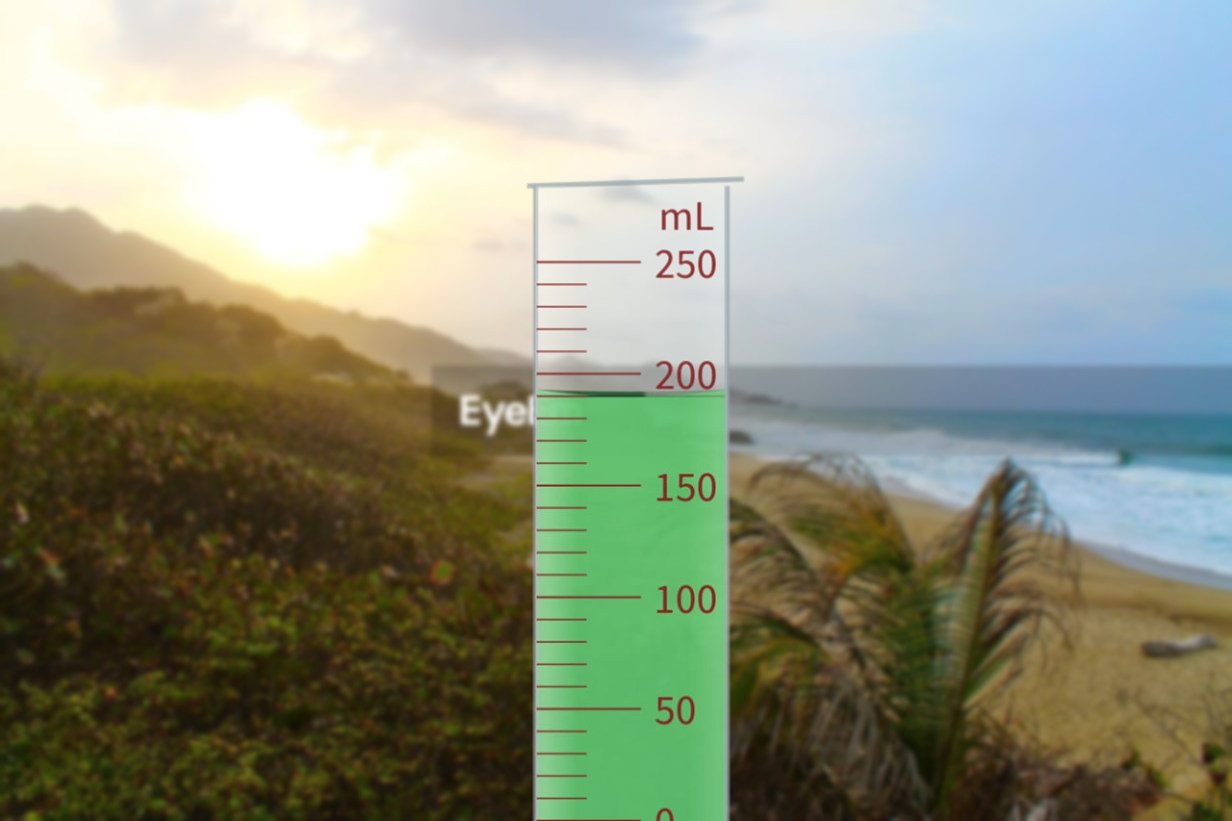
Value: 190 mL
